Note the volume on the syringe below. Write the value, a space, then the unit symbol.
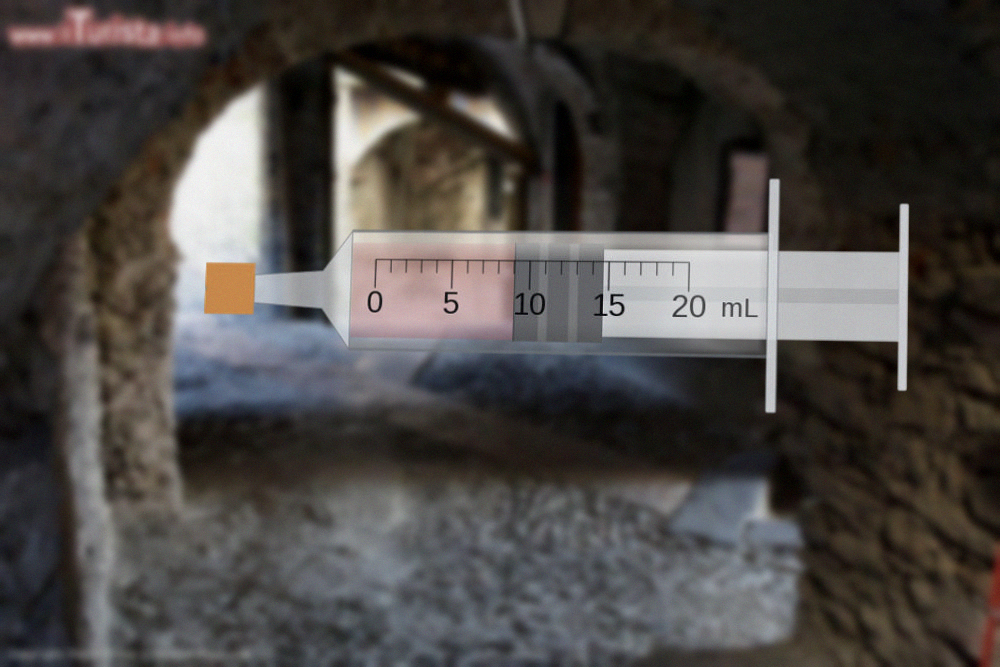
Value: 9 mL
